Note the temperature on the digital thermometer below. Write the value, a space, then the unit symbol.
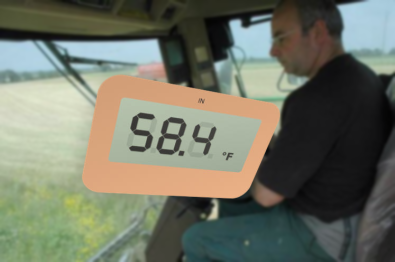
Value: 58.4 °F
